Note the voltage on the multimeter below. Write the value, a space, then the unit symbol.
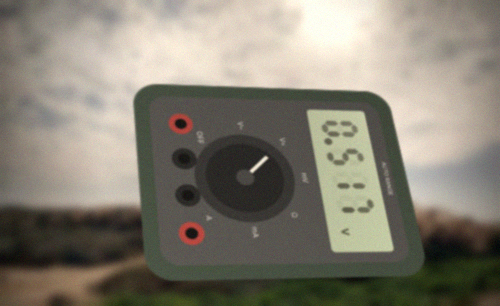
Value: 0.517 V
